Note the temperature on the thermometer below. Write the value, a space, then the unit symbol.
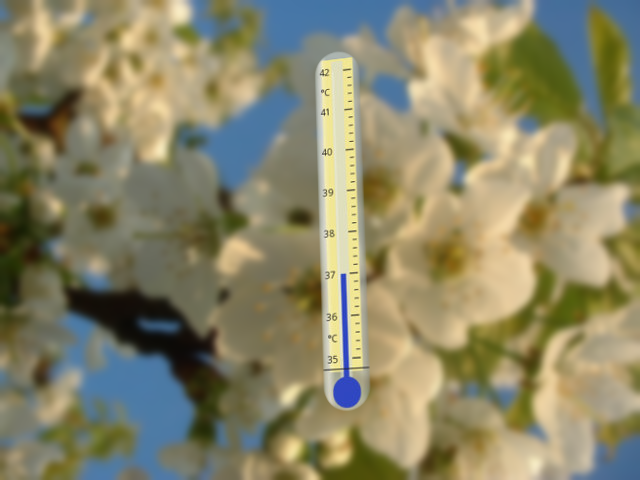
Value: 37 °C
